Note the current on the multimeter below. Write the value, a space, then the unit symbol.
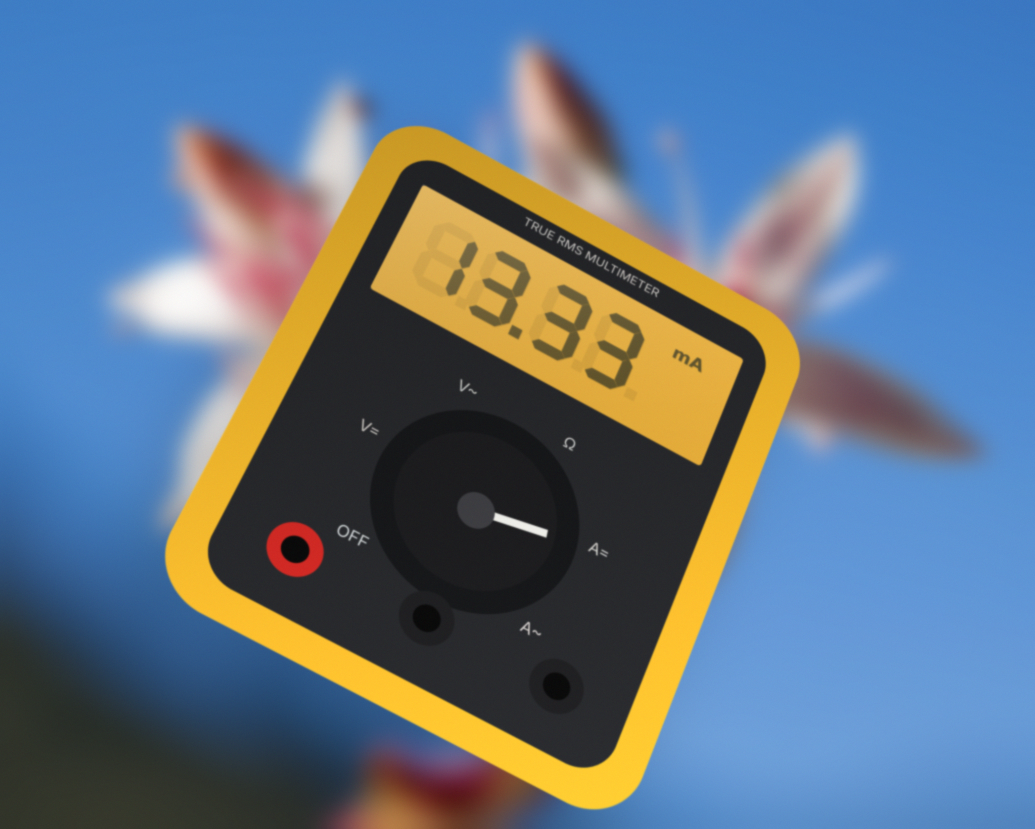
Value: 13.33 mA
